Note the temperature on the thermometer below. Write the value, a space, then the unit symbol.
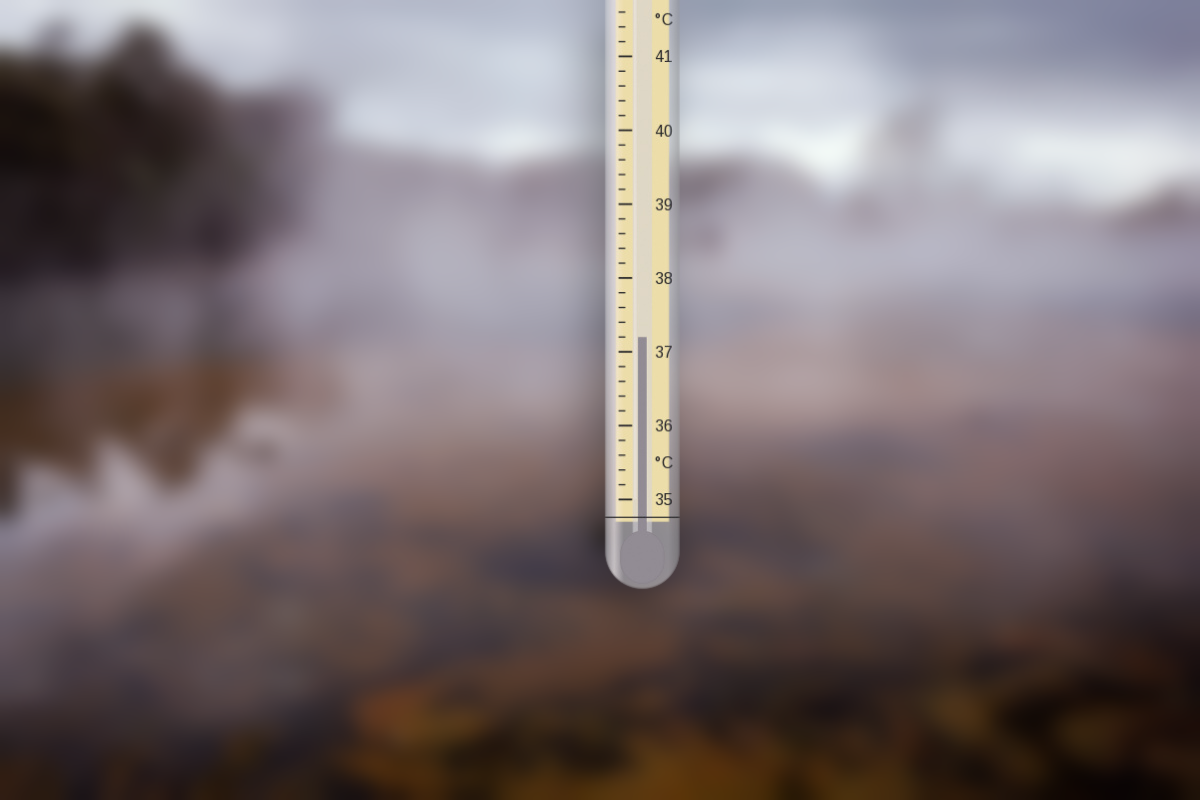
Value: 37.2 °C
